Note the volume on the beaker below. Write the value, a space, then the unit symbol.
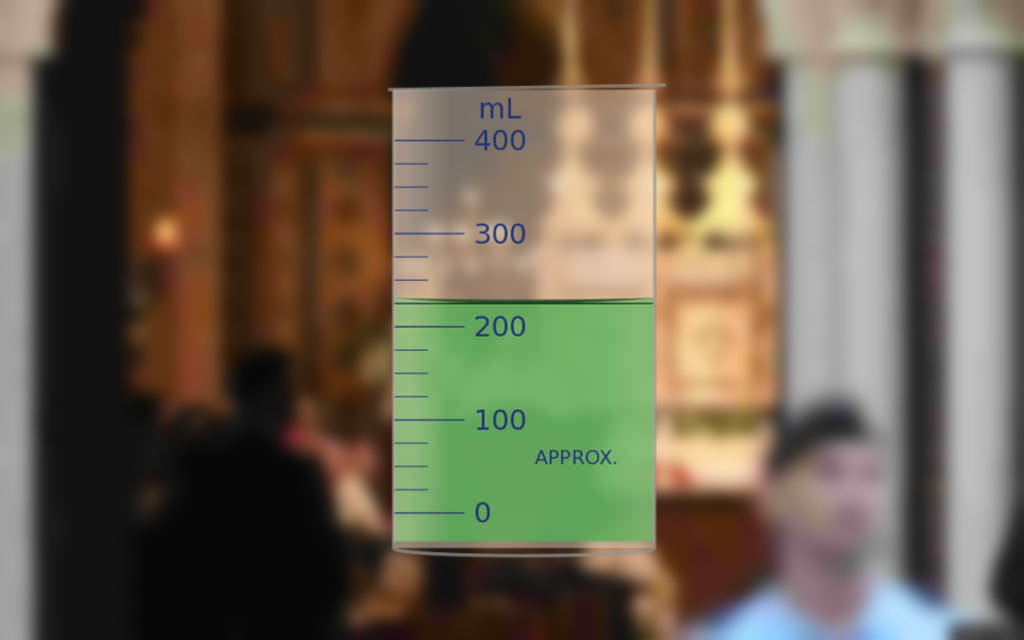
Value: 225 mL
